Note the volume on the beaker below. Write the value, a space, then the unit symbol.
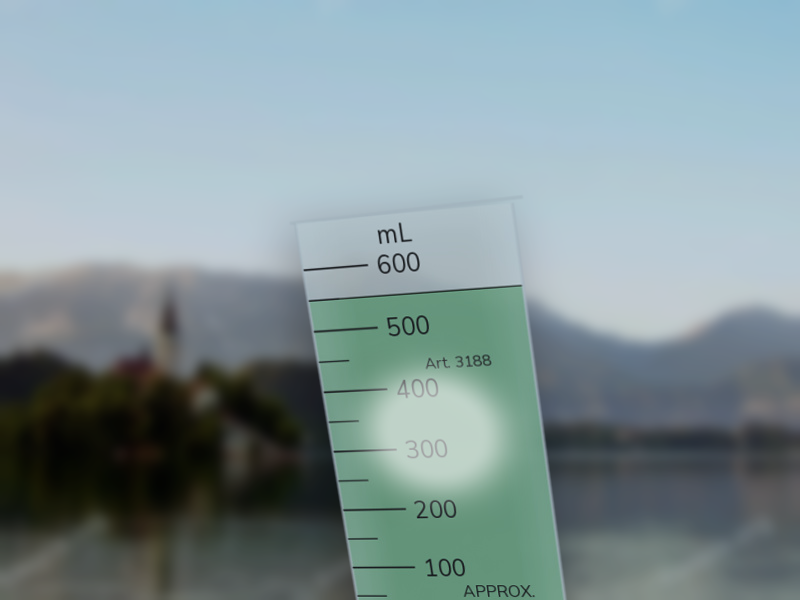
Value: 550 mL
